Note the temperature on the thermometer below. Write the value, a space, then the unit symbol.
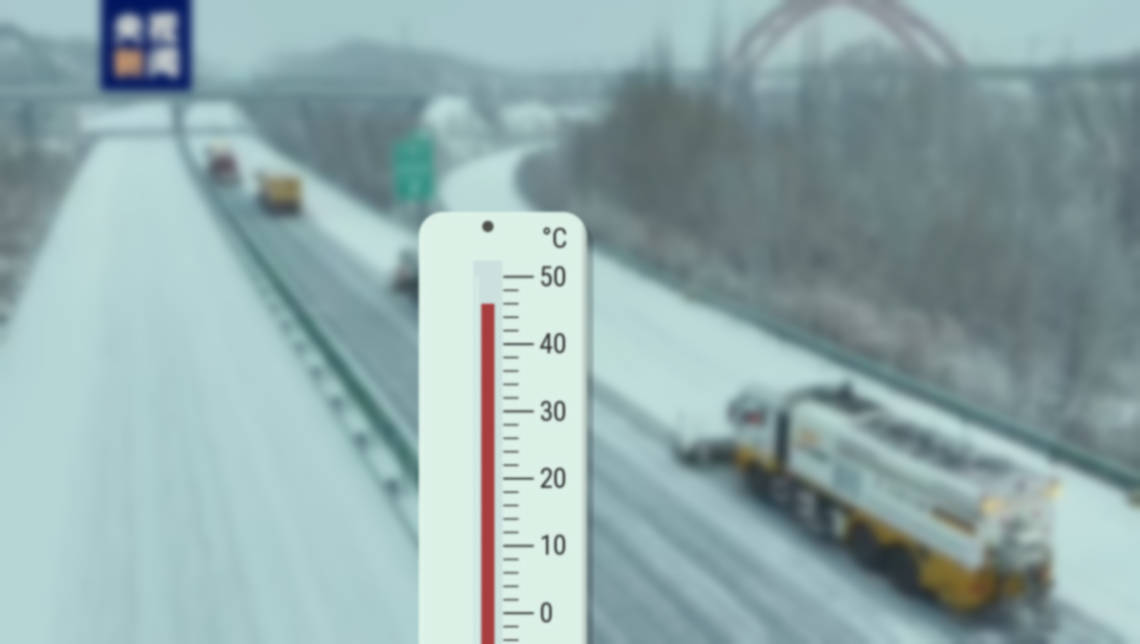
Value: 46 °C
